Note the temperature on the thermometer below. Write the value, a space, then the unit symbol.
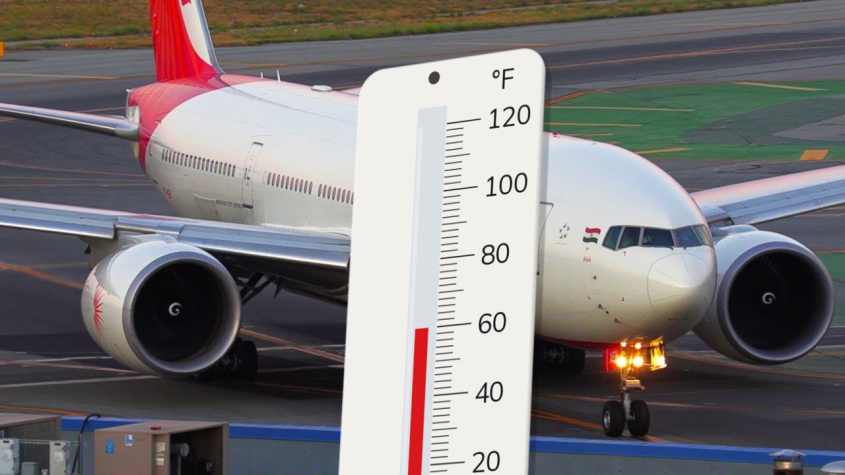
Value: 60 °F
